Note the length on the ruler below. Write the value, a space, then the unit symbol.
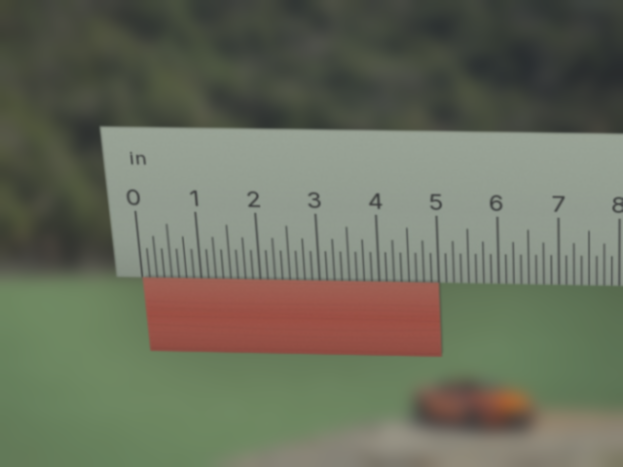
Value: 5 in
